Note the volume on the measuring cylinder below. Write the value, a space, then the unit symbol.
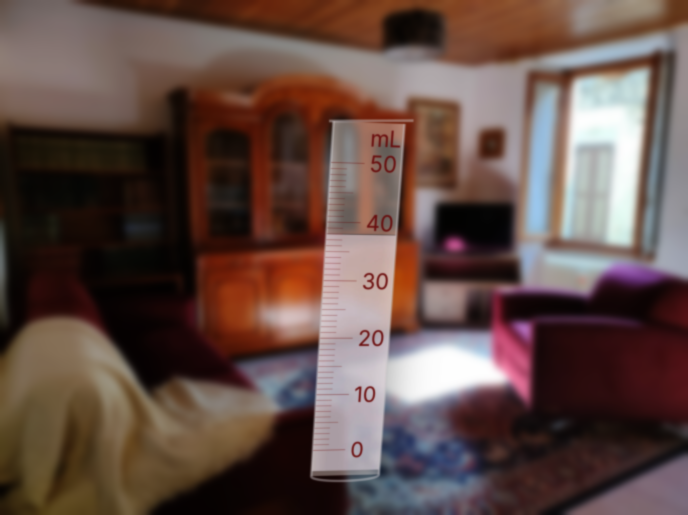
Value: 38 mL
